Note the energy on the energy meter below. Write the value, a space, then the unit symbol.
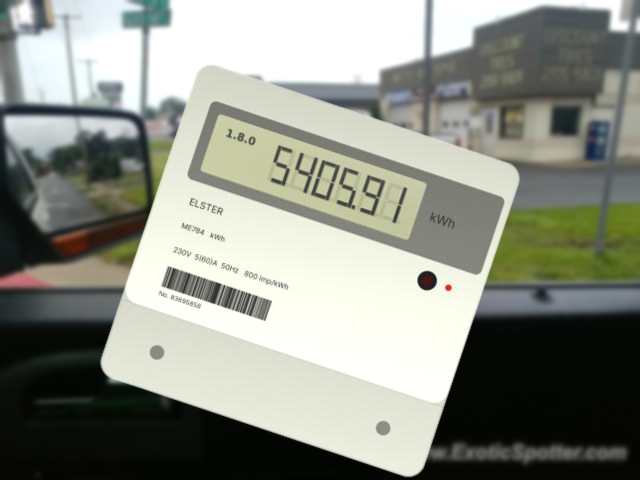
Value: 5405.91 kWh
